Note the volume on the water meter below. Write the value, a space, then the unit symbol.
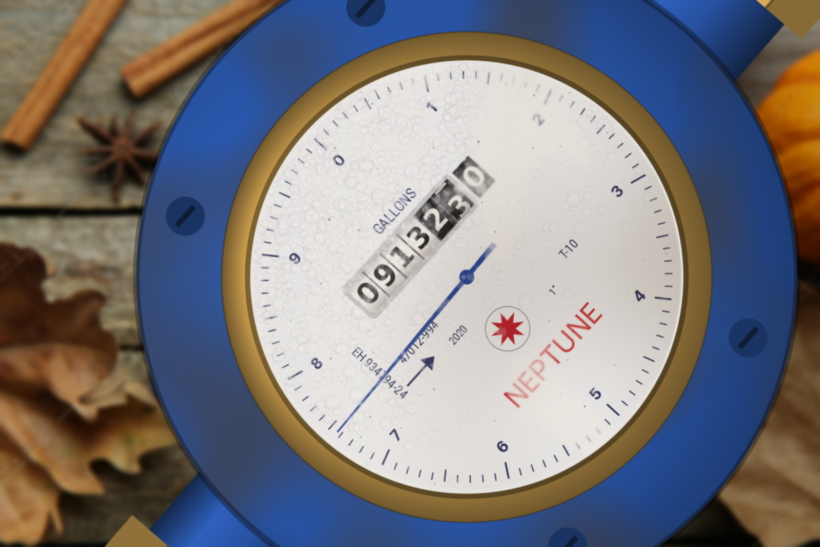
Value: 913227.4 gal
